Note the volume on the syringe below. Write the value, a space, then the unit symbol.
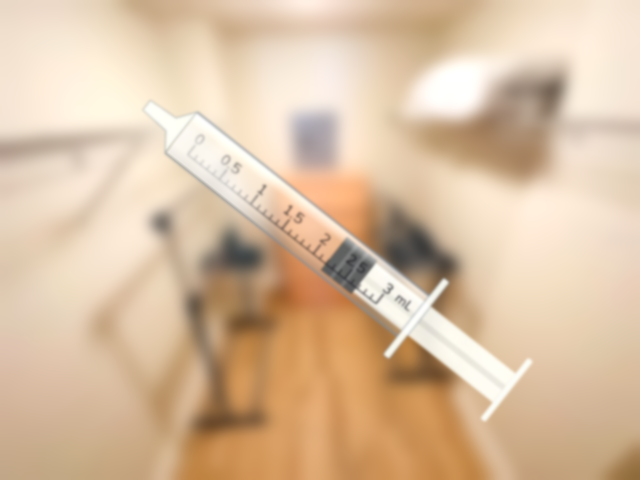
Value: 2.2 mL
